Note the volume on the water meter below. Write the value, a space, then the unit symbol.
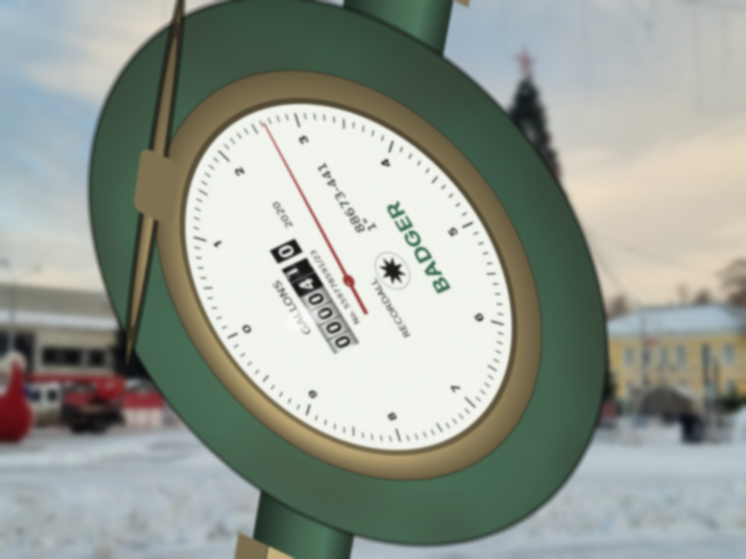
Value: 412.6 gal
